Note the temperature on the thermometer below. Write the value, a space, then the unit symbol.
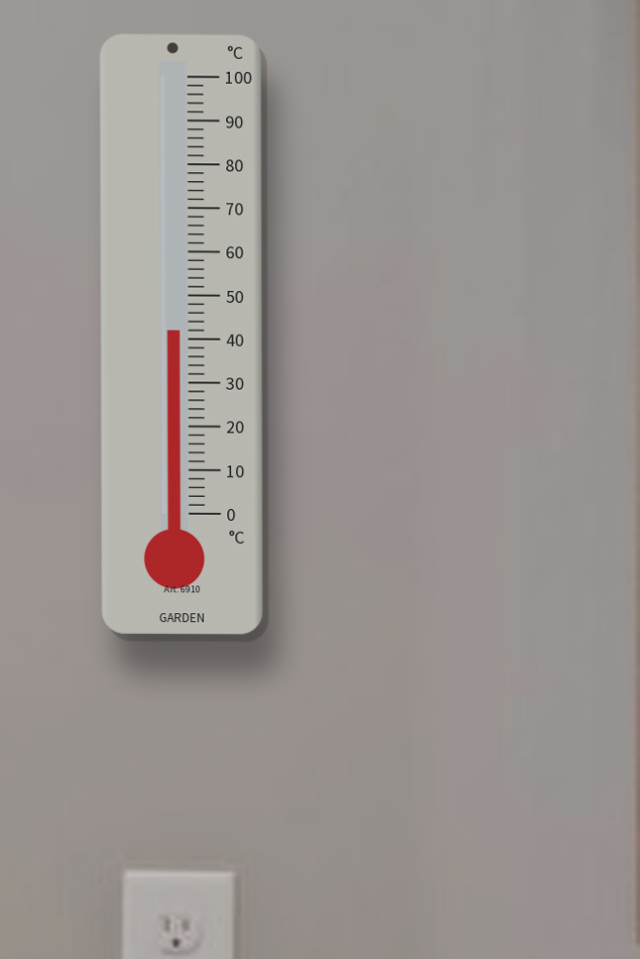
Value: 42 °C
